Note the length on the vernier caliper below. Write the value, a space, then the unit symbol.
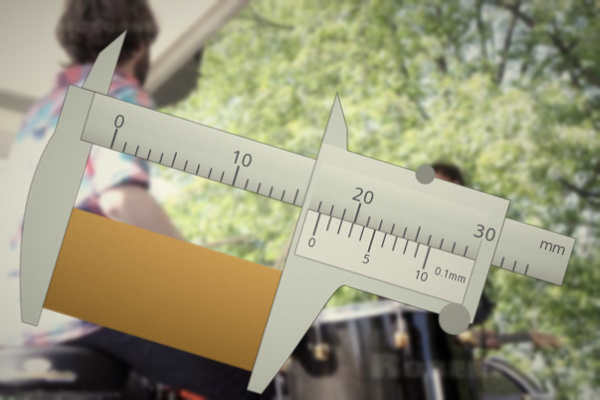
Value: 17.2 mm
